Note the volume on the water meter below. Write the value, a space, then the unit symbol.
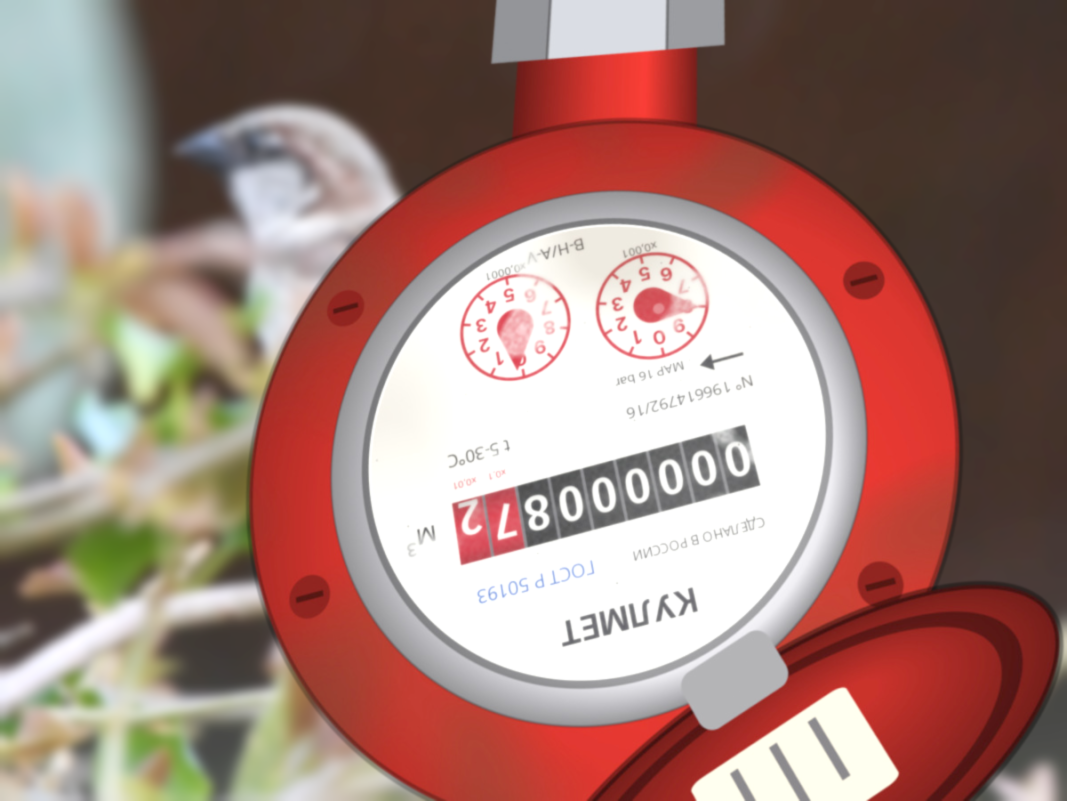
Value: 8.7180 m³
